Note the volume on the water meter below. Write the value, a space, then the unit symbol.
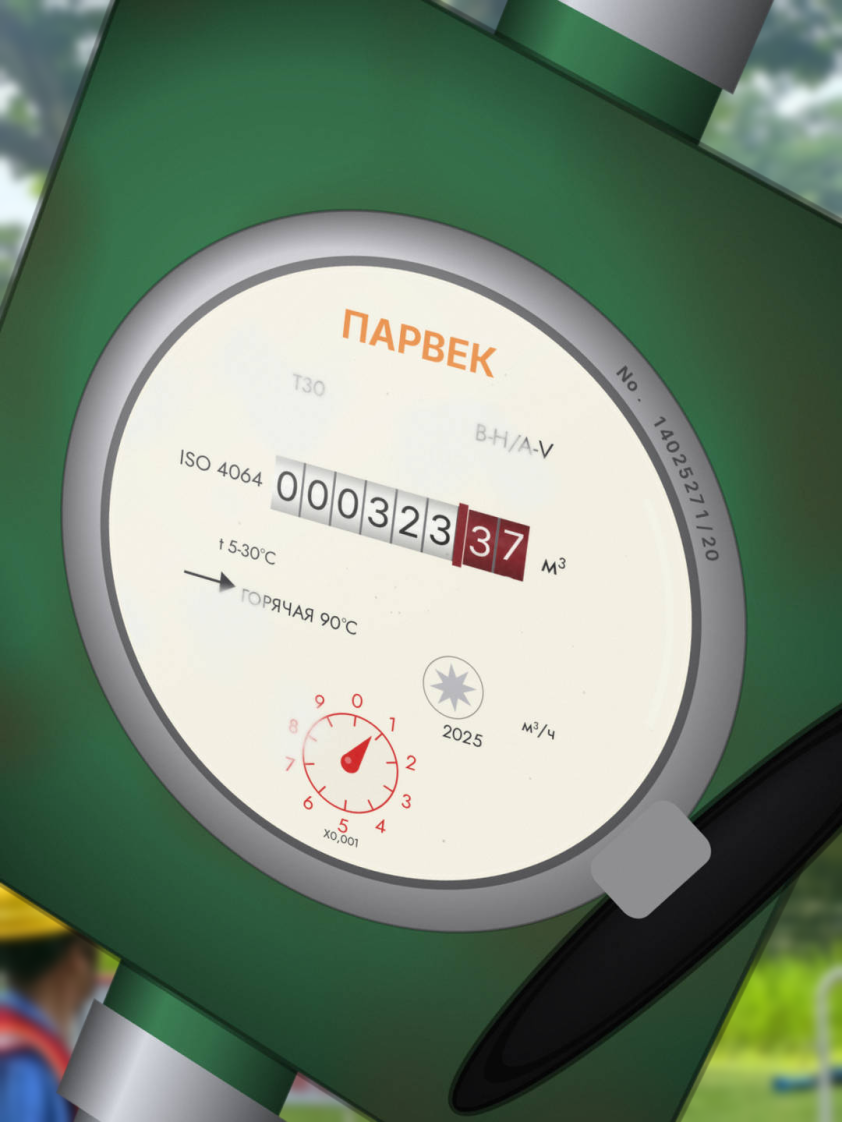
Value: 323.370 m³
